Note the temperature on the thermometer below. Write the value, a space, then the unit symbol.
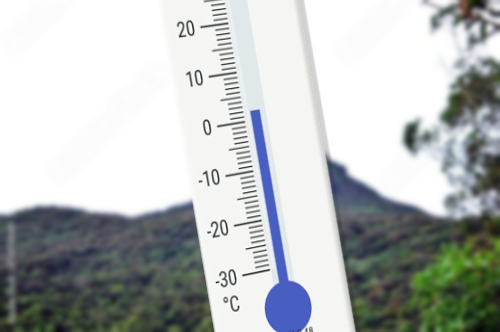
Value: 2 °C
